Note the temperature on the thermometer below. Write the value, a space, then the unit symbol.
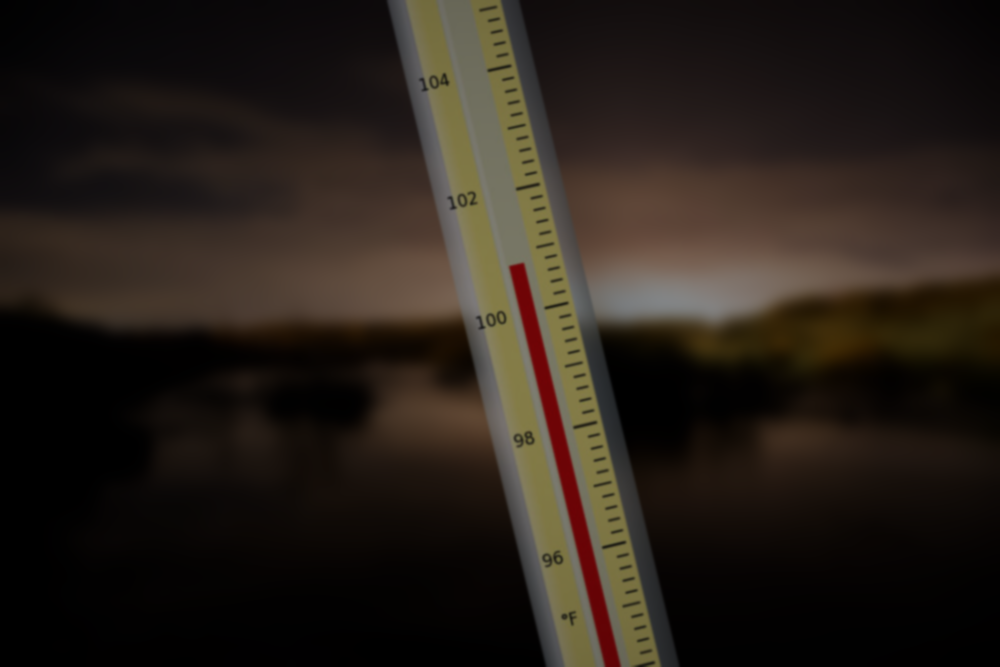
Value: 100.8 °F
